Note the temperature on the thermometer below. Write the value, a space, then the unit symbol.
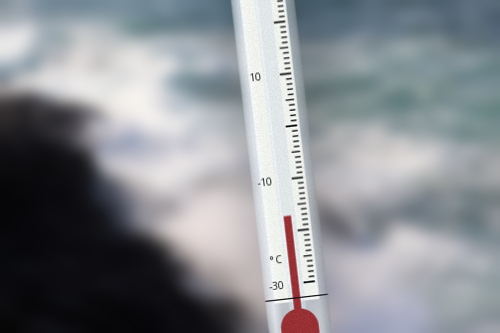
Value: -17 °C
